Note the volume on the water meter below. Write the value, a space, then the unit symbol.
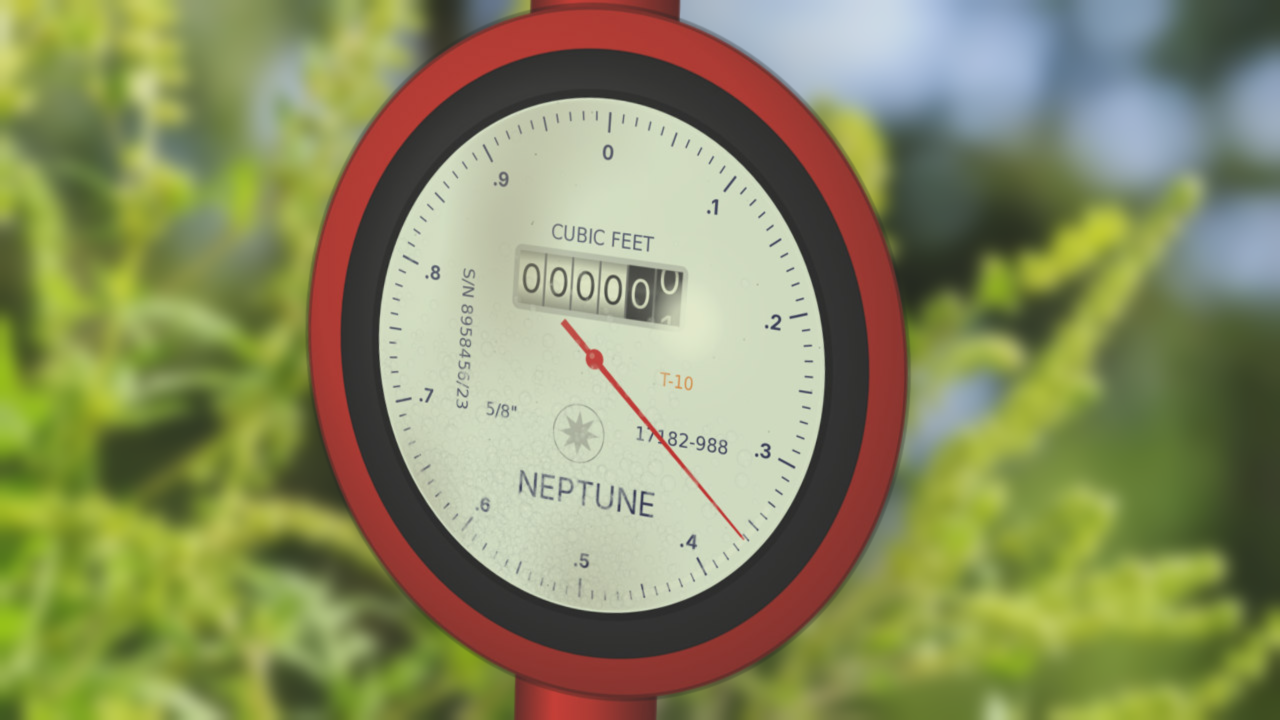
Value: 0.36 ft³
